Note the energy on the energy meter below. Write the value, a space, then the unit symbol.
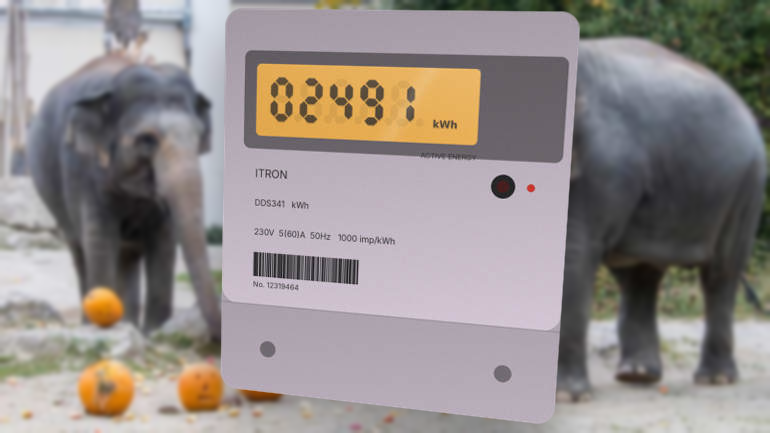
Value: 2491 kWh
